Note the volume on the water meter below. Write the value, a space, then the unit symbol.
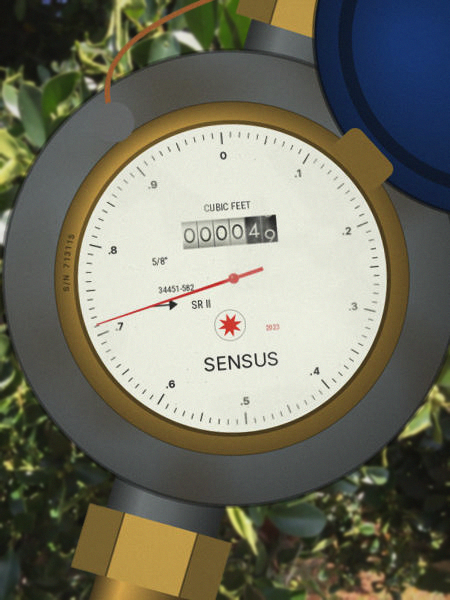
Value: 48.71 ft³
